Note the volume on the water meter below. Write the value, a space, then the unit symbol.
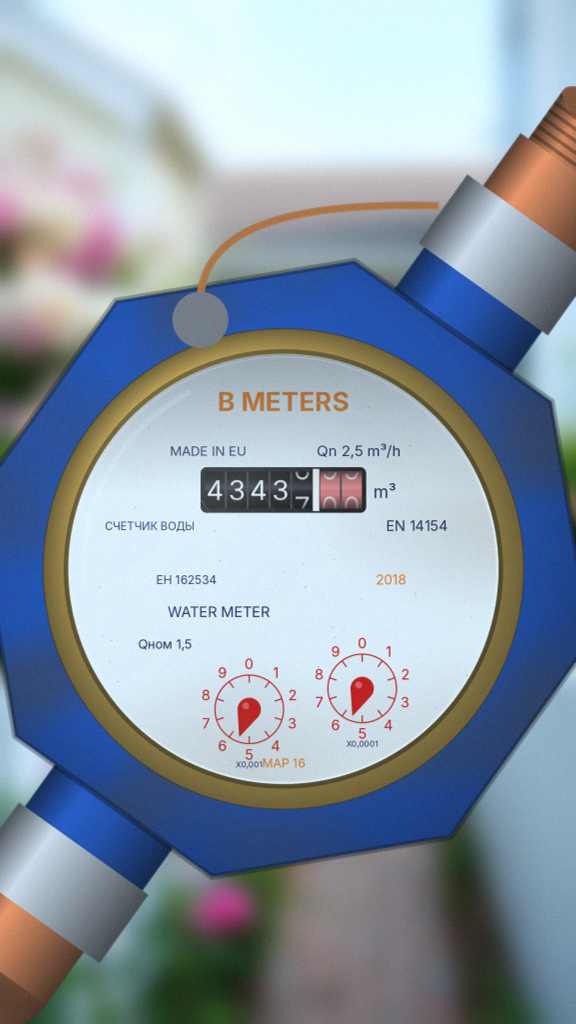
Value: 43436.9955 m³
